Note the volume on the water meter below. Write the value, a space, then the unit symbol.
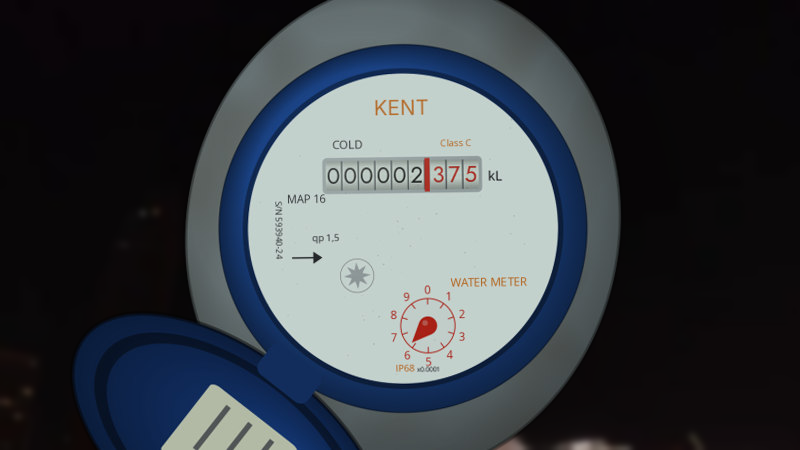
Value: 2.3756 kL
